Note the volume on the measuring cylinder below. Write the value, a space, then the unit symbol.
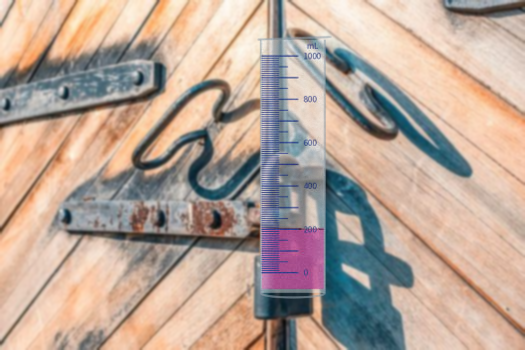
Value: 200 mL
